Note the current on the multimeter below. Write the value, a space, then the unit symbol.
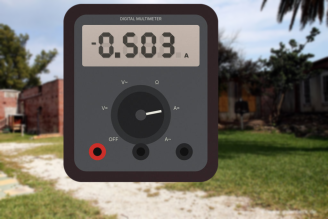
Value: -0.503 A
